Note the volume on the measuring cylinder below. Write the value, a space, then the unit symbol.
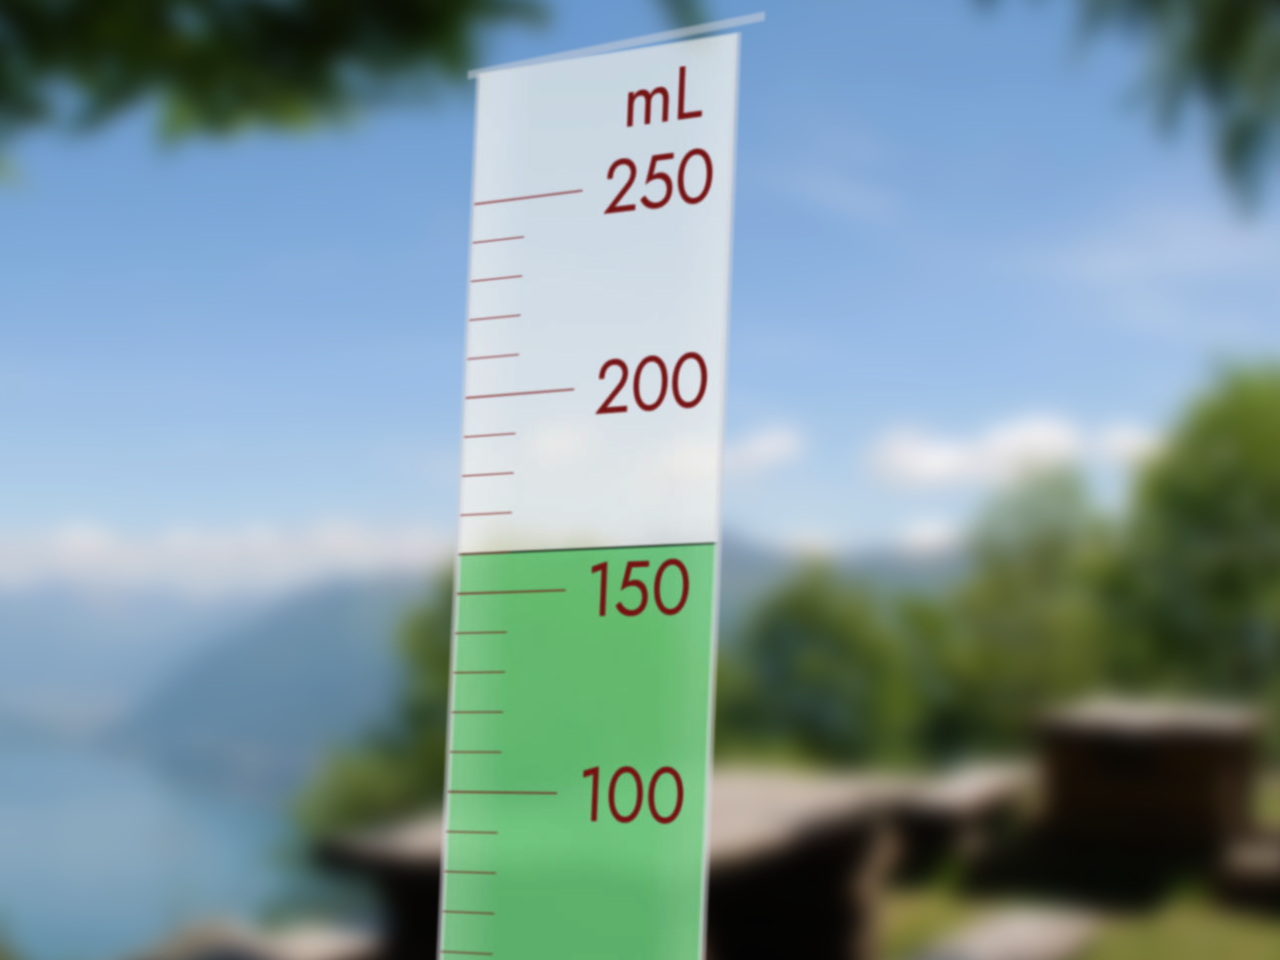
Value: 160 mL
